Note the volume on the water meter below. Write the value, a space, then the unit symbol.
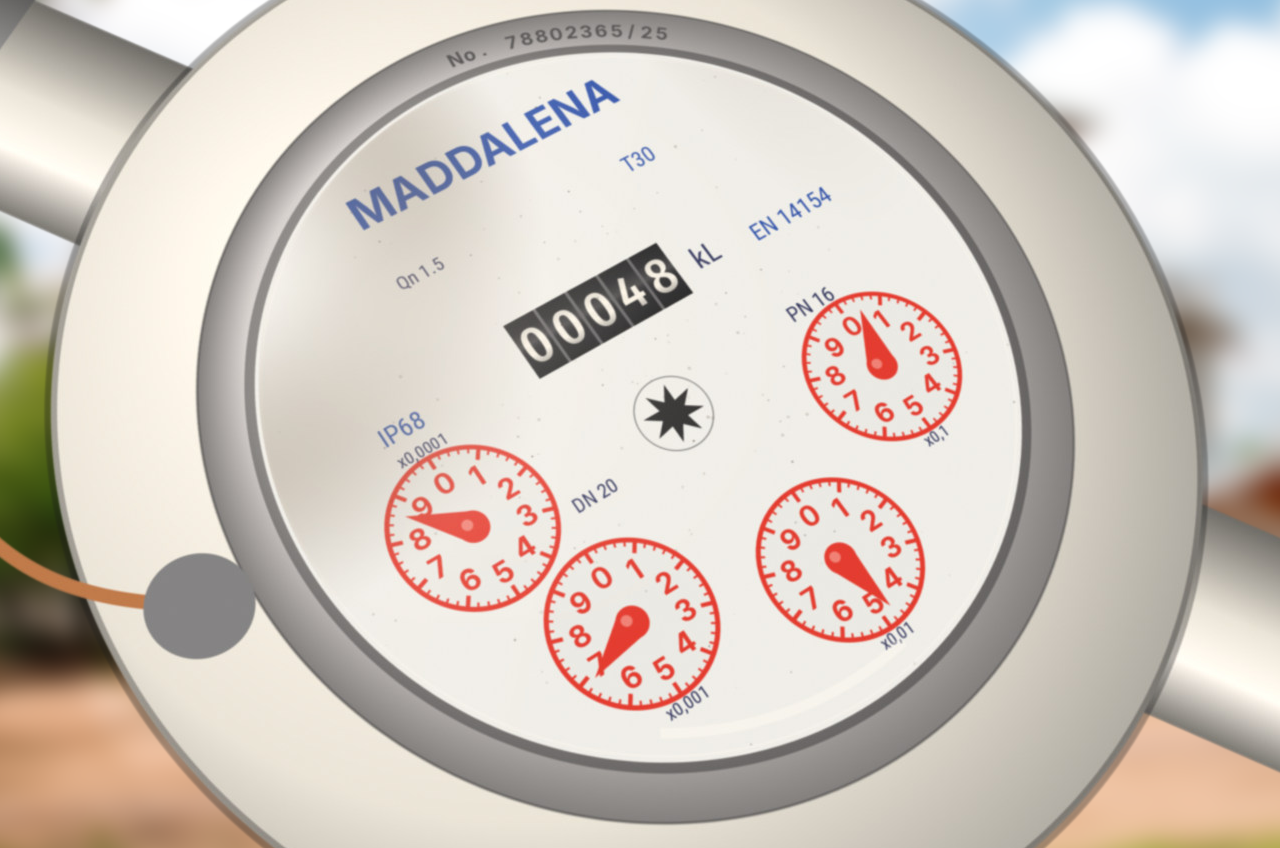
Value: 48.0468 kL
